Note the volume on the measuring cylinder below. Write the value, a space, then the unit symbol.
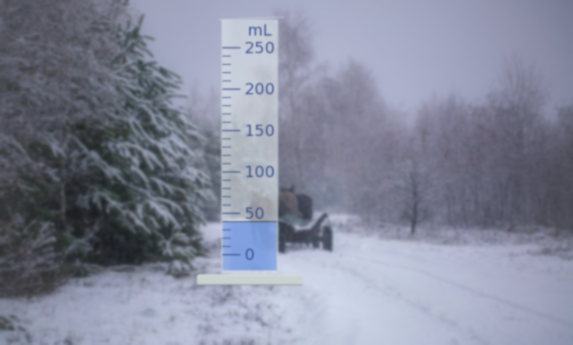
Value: 40 mL
